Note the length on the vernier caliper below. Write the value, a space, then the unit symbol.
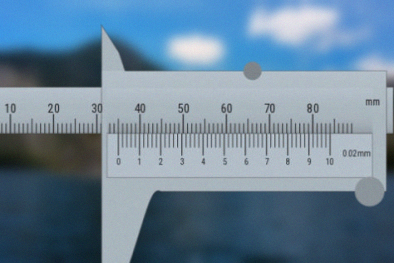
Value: 35.0 mm
